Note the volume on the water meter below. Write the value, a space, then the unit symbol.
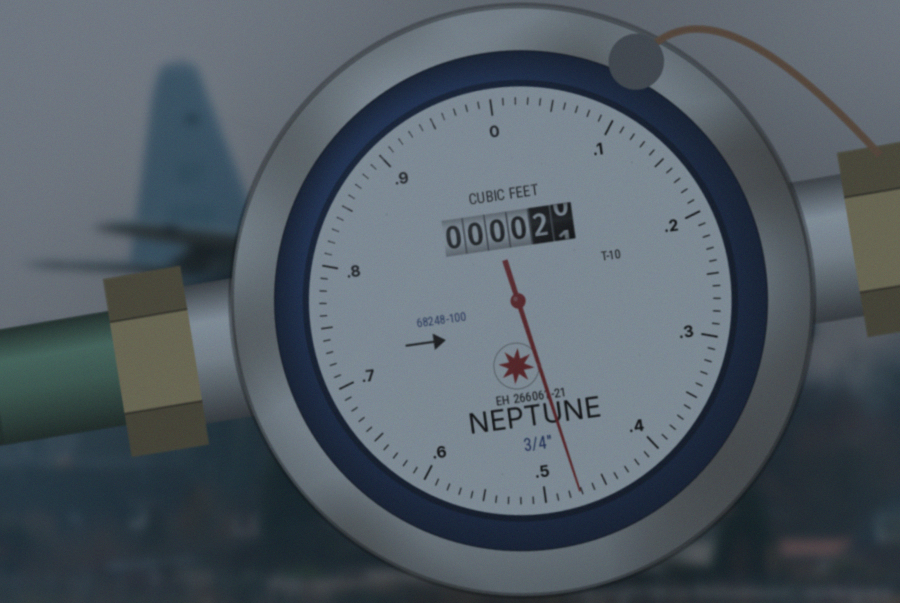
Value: 20.47 ft³
